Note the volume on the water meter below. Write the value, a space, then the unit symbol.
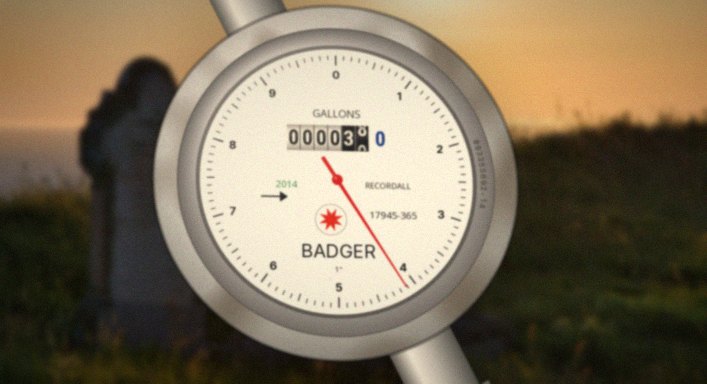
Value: 384.1 gal
